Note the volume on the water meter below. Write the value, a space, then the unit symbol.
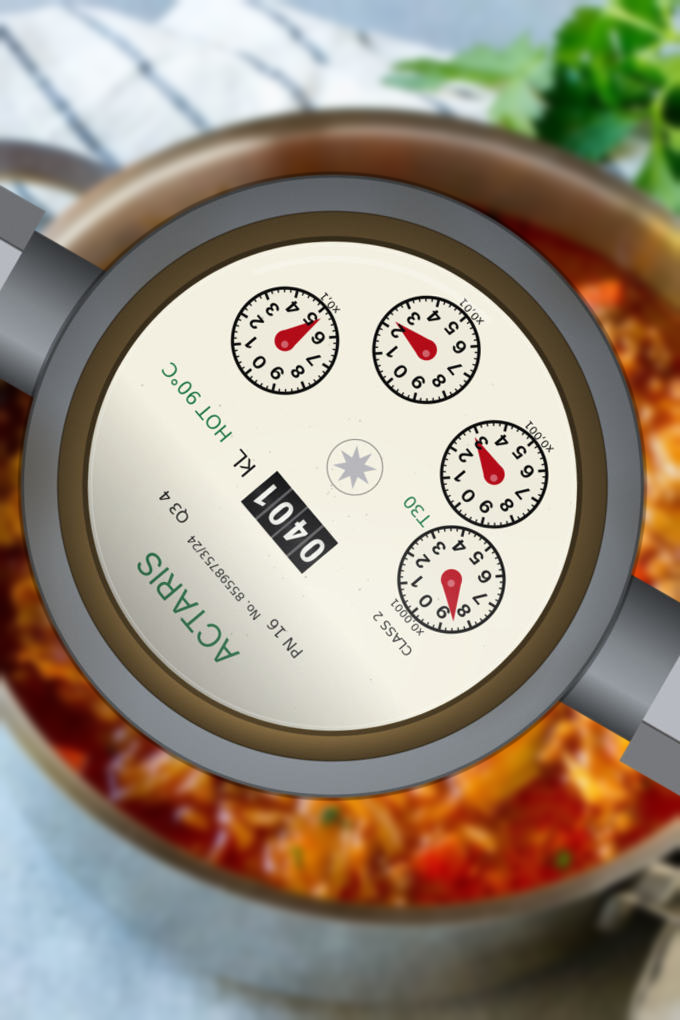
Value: 401.5228 kL
